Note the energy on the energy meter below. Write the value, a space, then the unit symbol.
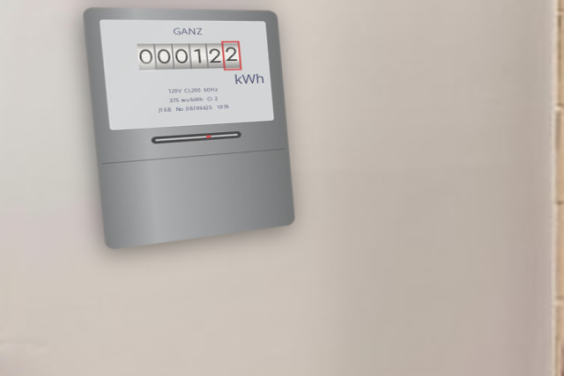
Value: 12.2 kWh
